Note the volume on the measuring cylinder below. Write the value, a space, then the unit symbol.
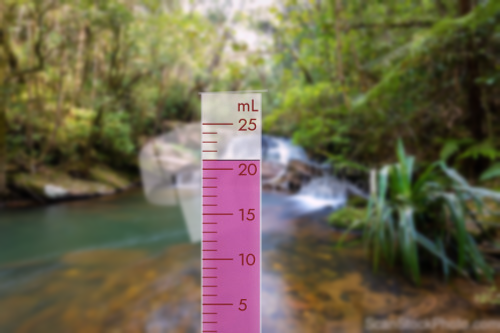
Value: 21 mL
